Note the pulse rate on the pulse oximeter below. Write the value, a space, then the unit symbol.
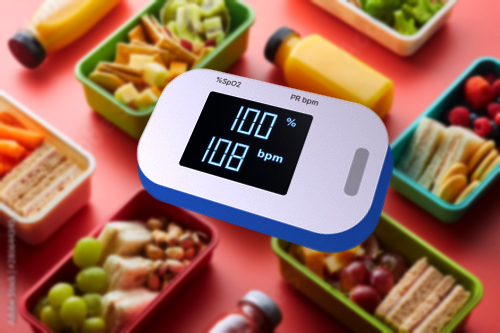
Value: 108 bpm
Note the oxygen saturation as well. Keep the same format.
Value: 100 %
